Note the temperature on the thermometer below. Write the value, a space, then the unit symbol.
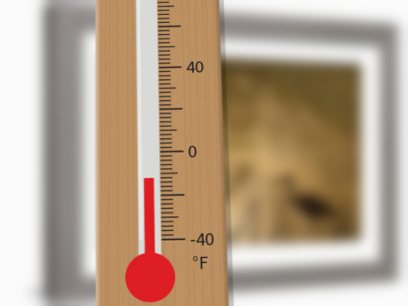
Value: -12 °F
